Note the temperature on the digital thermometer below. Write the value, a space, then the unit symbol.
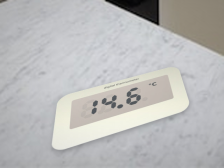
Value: 14.6 °C
